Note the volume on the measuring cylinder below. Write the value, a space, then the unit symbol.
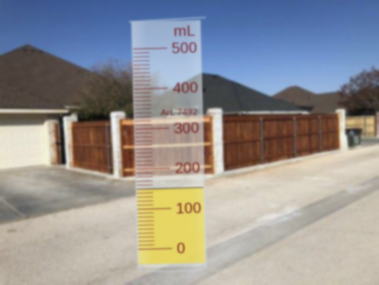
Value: 150 mL
